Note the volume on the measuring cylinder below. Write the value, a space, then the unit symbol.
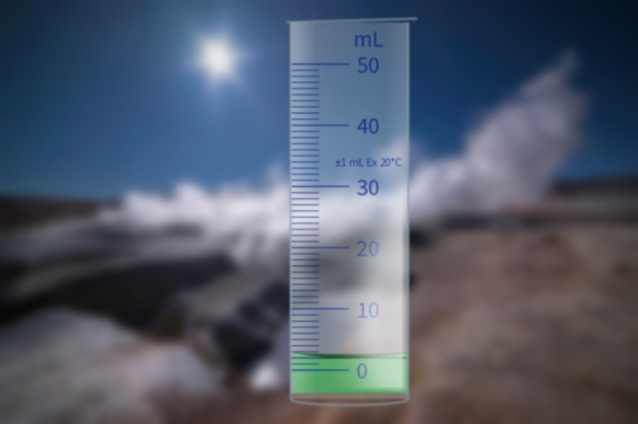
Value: 2 mL
